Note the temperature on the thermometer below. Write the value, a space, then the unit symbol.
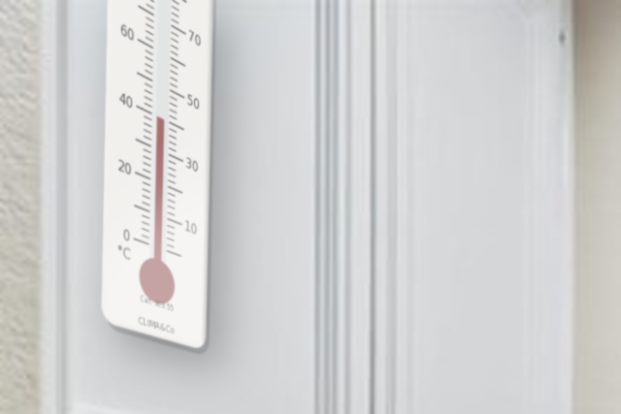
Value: 40 °C
